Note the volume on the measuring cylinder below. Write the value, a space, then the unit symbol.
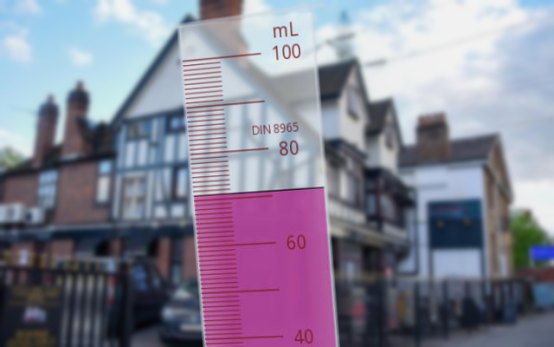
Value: 71 mL
